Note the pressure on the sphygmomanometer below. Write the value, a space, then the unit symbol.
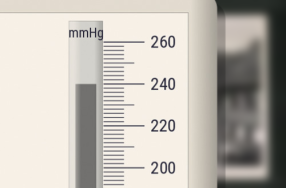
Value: 240 mmHg
